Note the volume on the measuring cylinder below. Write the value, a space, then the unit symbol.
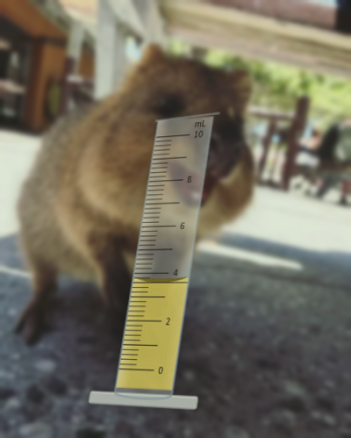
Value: 3.6 mL
